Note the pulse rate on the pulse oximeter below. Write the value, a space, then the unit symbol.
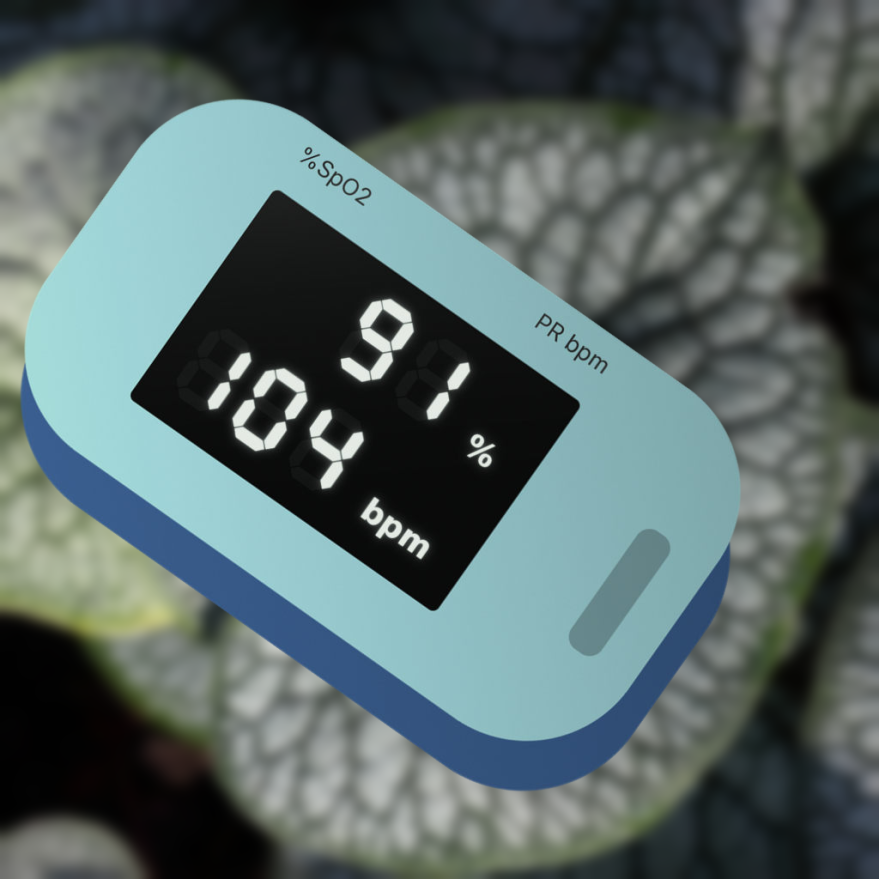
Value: 104 bpm
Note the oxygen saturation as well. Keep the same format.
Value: 91 %
